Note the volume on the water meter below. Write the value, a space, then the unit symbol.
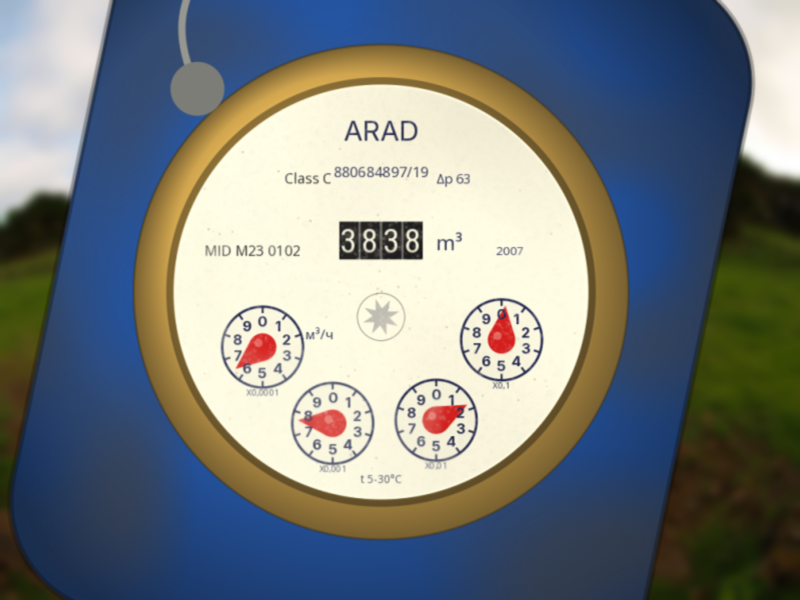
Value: 3838.0176 m³
